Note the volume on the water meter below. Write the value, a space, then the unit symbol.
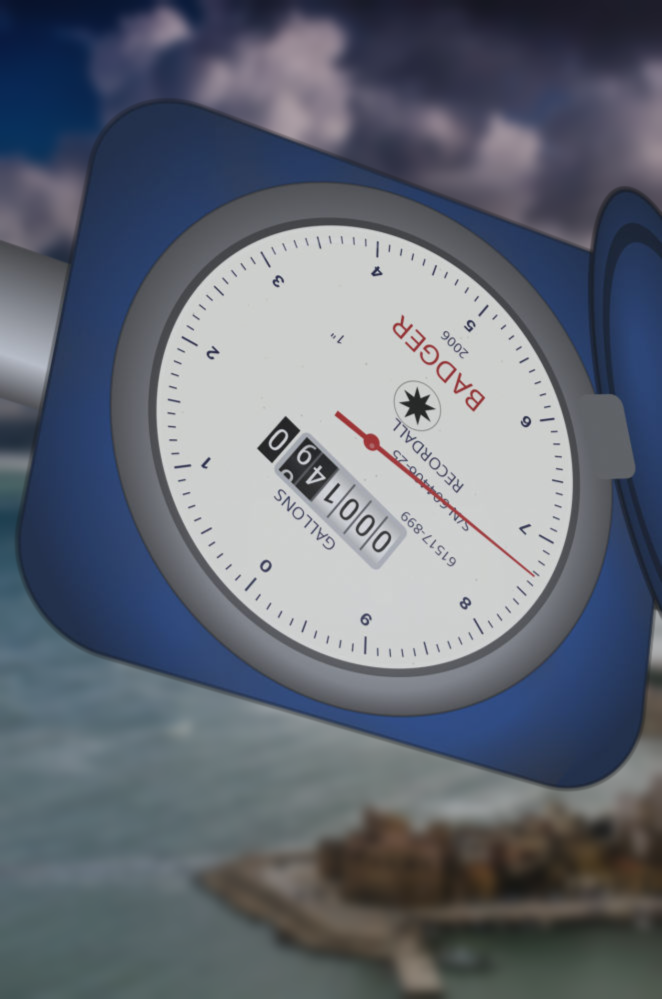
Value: 1487.3 gal
